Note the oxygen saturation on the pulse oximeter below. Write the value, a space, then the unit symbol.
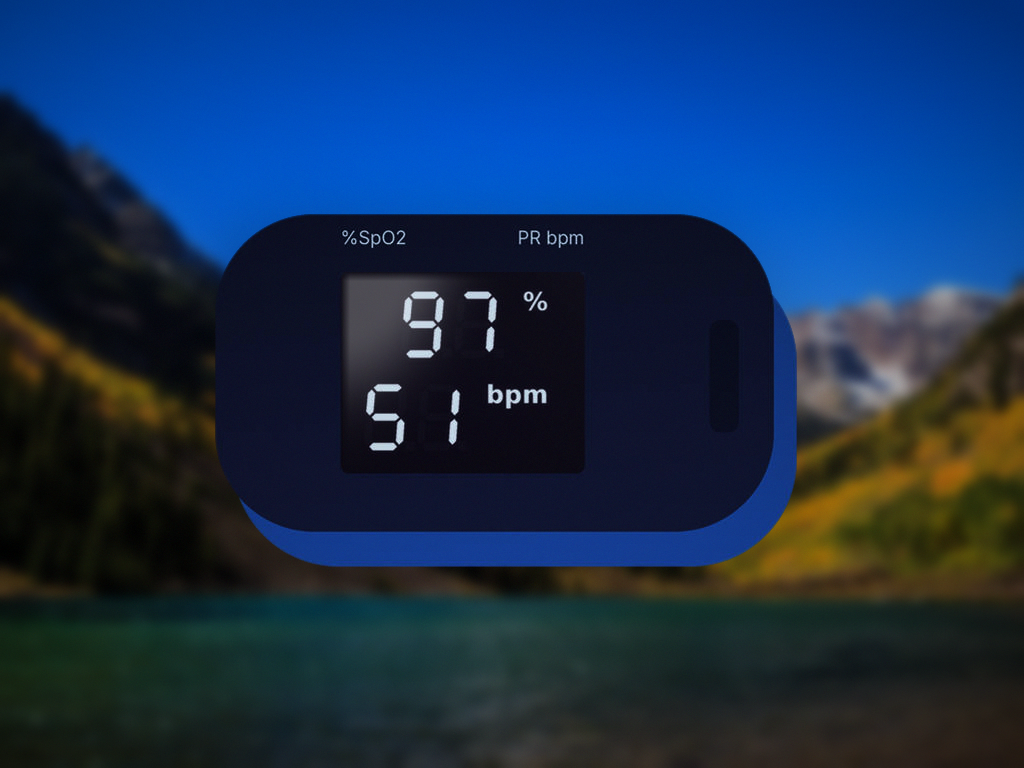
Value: 97 %
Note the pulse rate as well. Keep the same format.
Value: 51 bpm
